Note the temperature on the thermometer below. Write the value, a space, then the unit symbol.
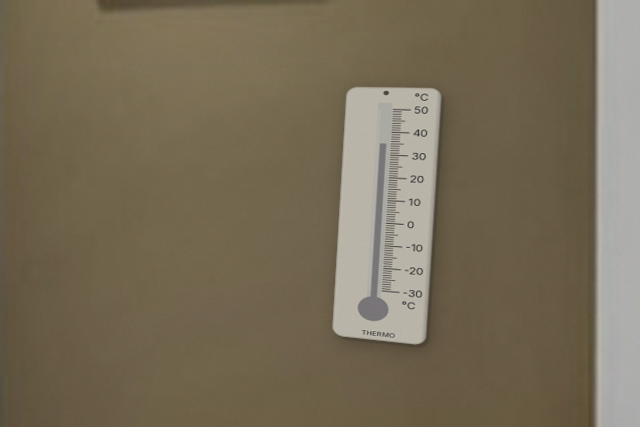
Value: 35 °C
